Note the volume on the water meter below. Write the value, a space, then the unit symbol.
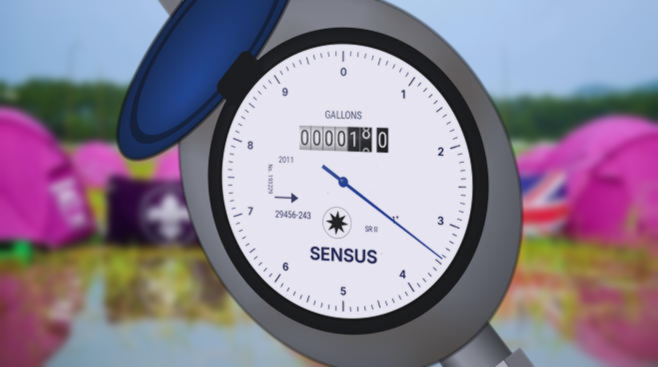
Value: 183.4 gal
